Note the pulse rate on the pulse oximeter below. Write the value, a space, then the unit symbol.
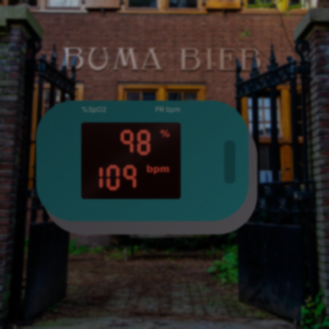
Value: 109 bpm
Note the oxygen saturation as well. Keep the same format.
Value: 98 %
